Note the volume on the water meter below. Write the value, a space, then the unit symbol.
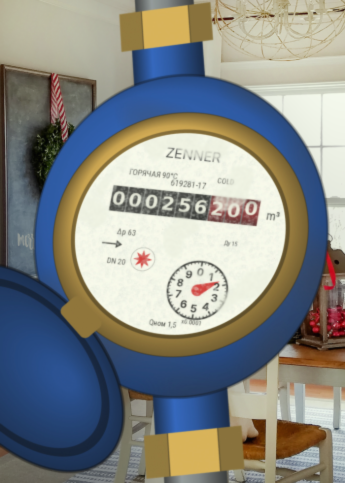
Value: 256.2001 m³
